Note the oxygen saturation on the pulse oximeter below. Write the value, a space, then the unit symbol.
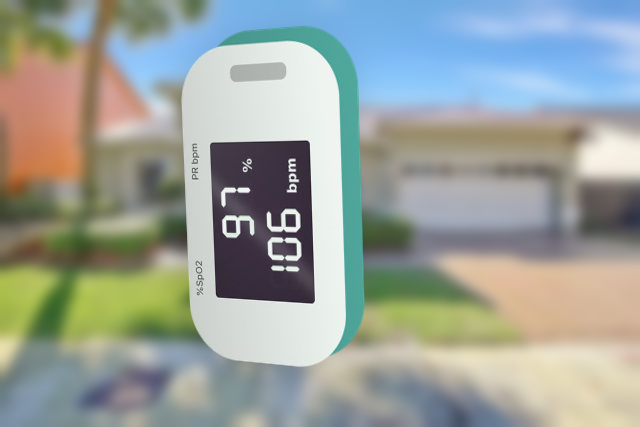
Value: 97 %
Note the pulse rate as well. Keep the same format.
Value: 106 bpm
